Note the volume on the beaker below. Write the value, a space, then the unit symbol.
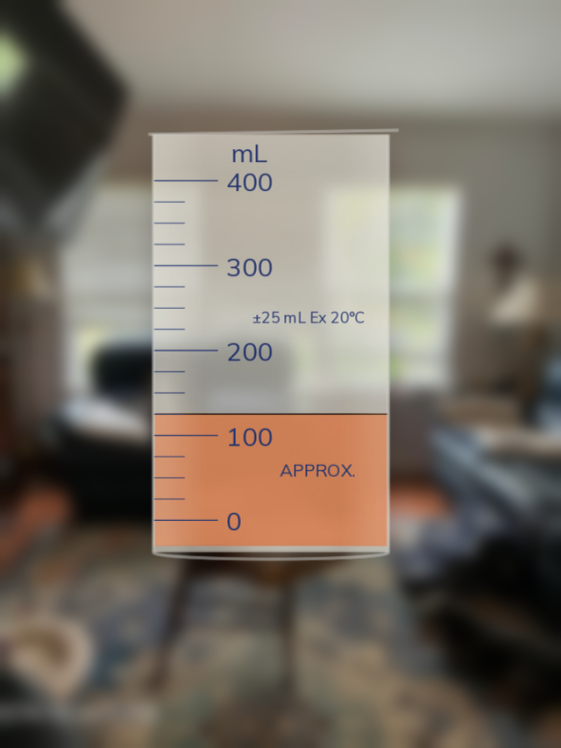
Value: 125 mL
